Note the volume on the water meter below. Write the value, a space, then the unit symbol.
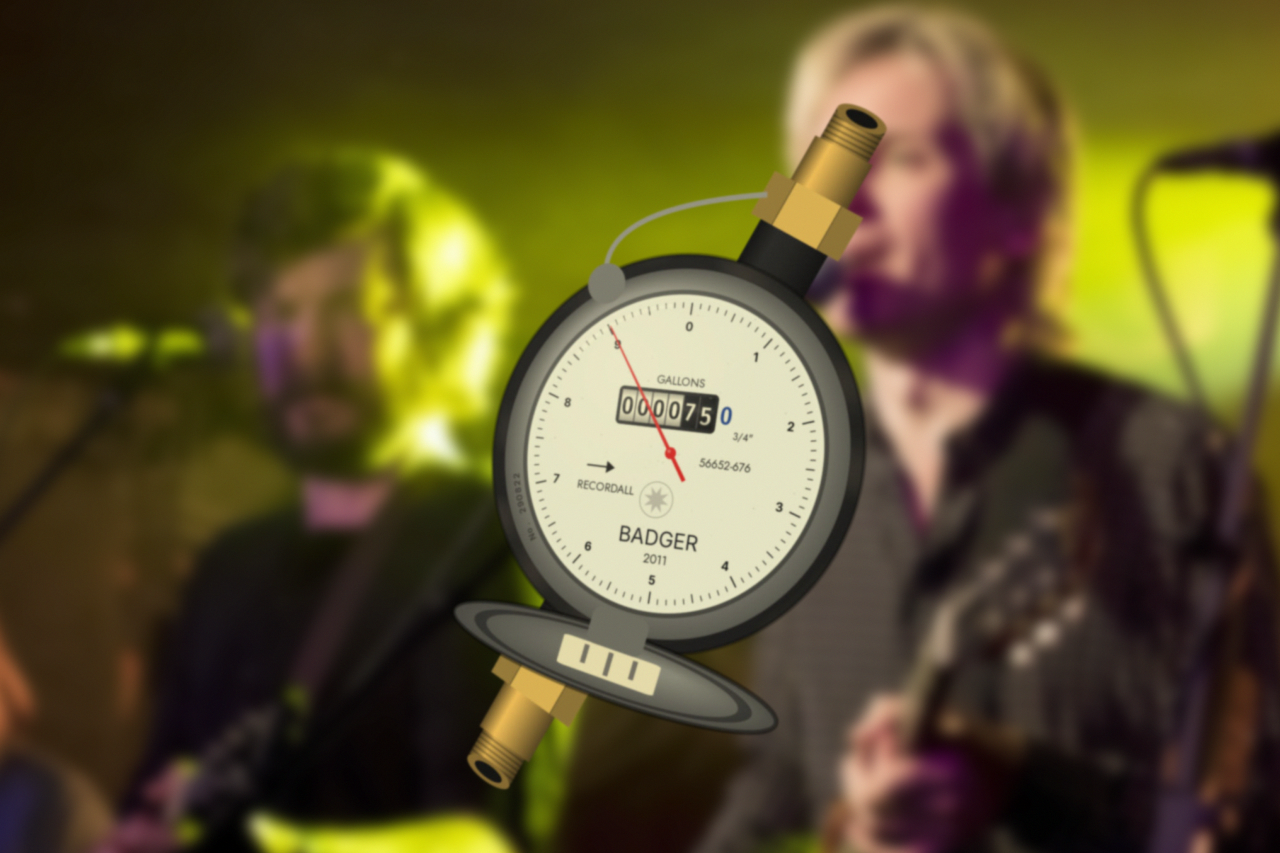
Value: 749.0 gal
